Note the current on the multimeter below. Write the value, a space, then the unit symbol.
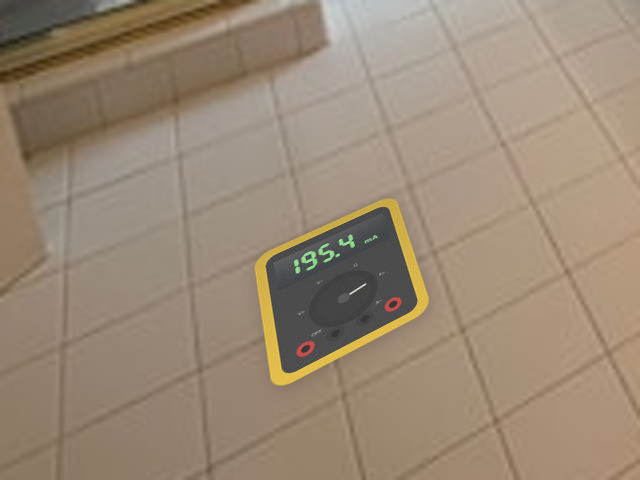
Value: 195.4 mA
